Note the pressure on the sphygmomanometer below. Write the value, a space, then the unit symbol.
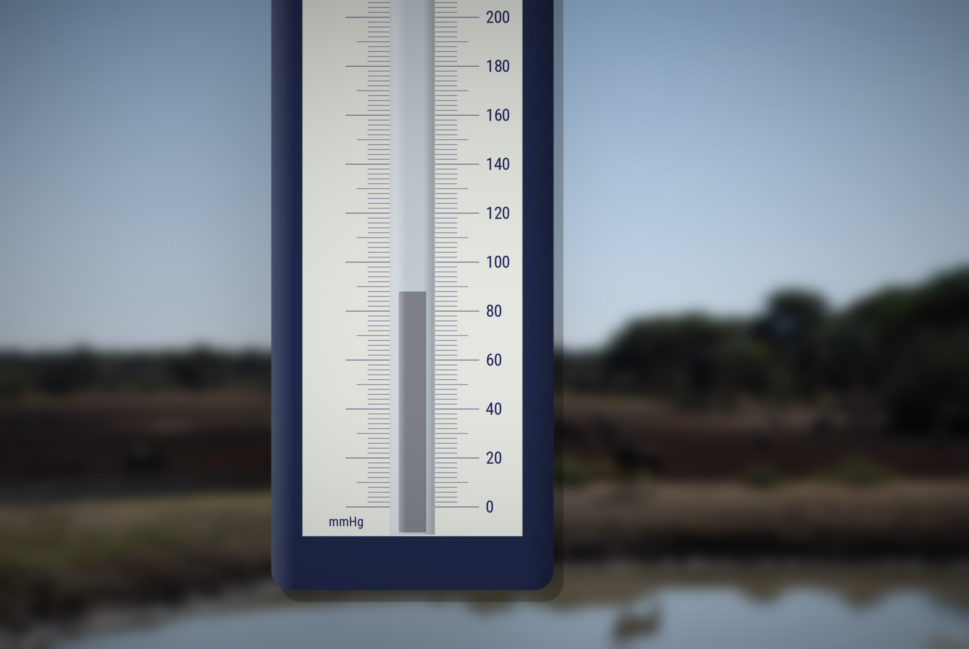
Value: 88 mmHg
